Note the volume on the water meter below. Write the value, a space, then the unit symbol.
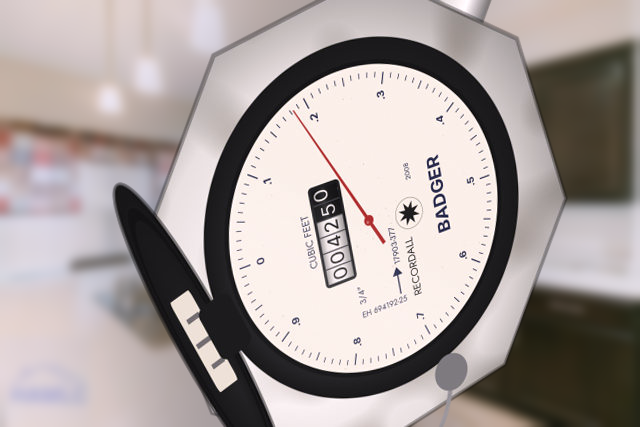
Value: 4250.18 ft³
